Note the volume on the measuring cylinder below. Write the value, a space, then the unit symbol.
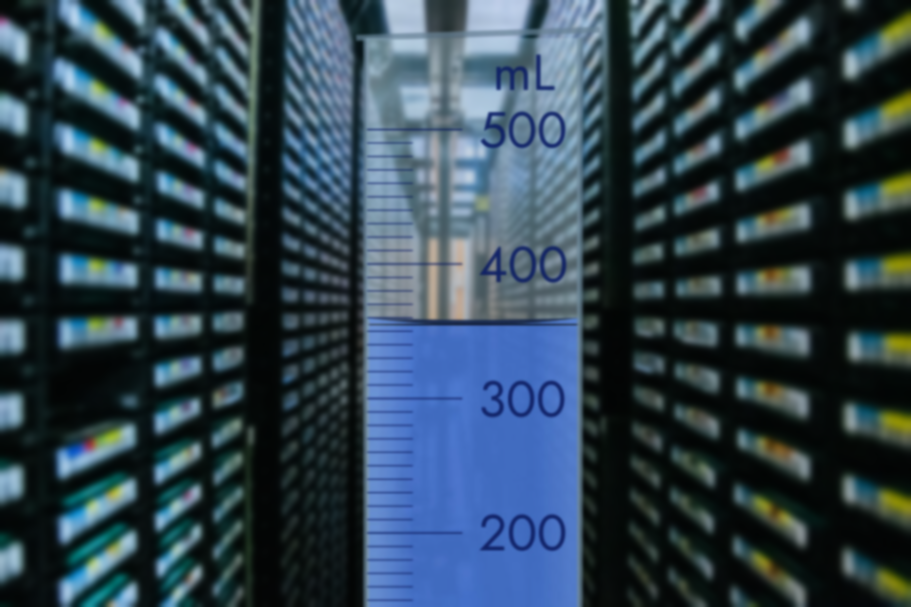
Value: 355 mL
